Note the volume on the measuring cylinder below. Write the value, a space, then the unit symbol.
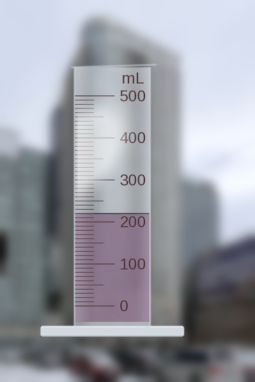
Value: 220 mL
